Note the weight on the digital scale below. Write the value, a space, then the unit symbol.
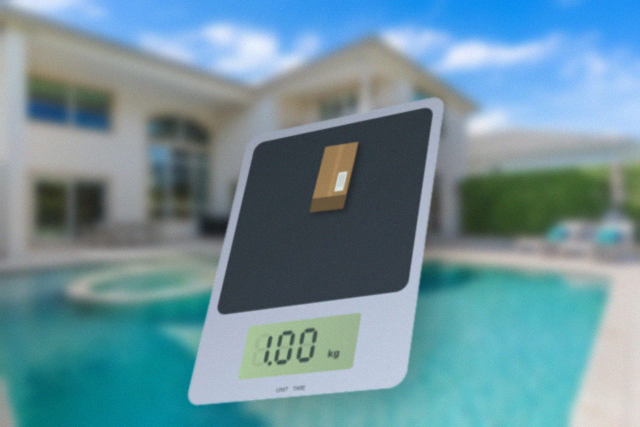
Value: 1.00 kg
